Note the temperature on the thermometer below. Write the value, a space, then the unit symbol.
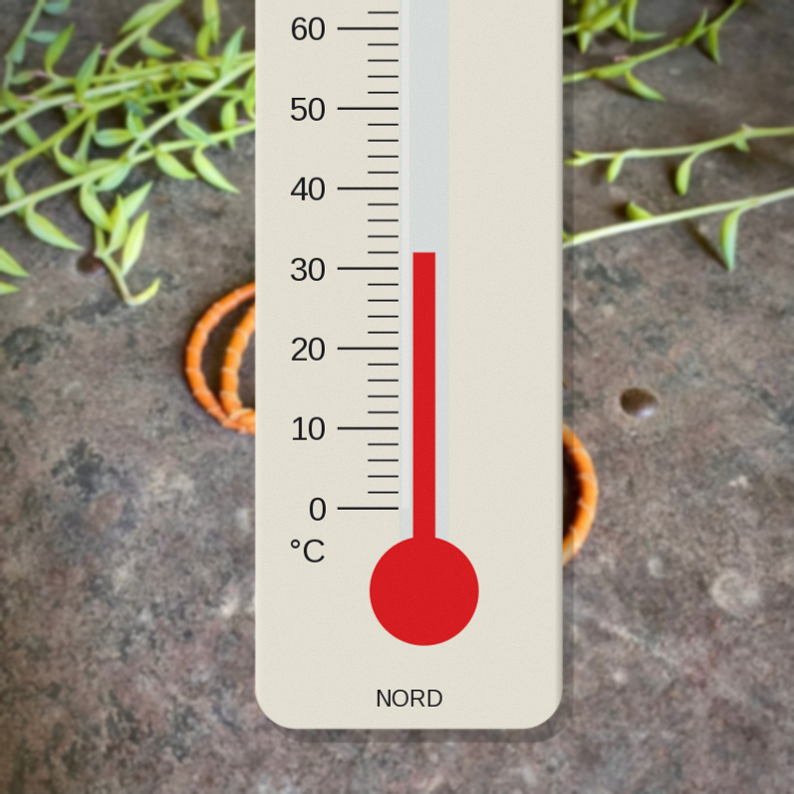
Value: 32 °C
